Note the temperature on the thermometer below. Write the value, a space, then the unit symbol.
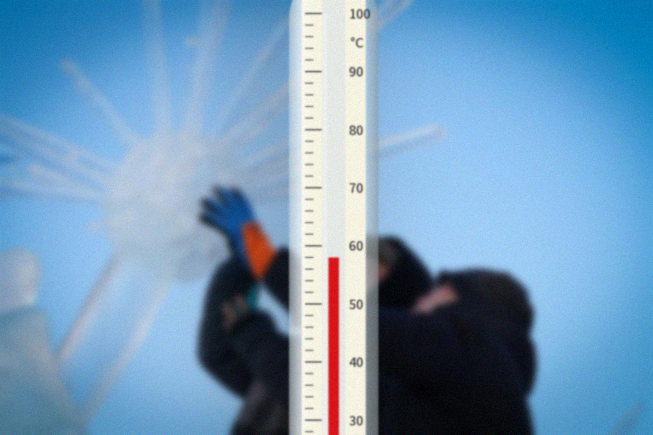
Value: 58 °C
